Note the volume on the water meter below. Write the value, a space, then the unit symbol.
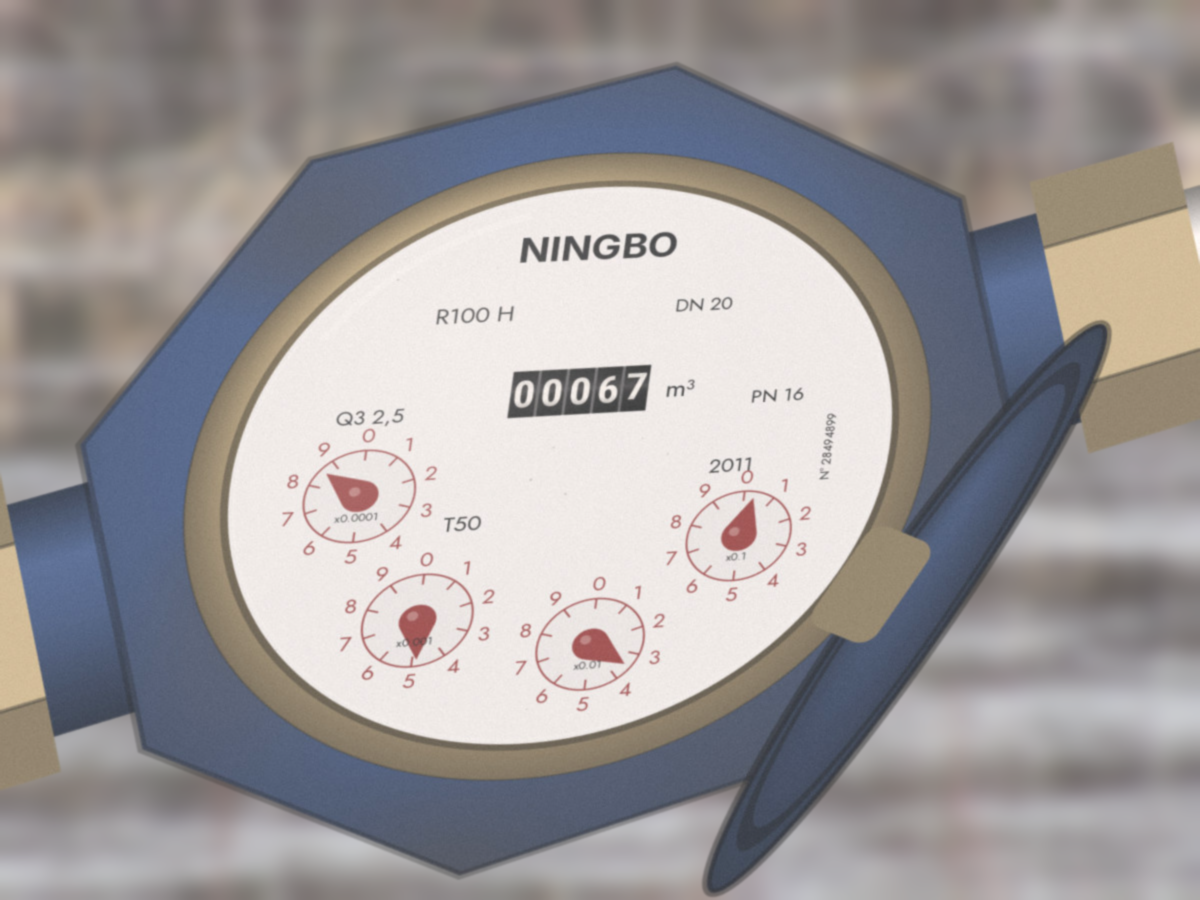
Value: 67.0348 m³
